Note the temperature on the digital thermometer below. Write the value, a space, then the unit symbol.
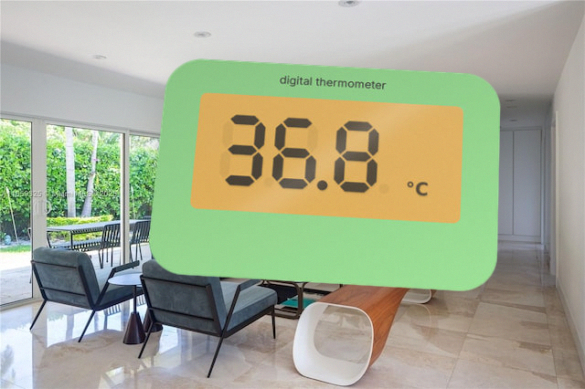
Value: 36.8 °C
